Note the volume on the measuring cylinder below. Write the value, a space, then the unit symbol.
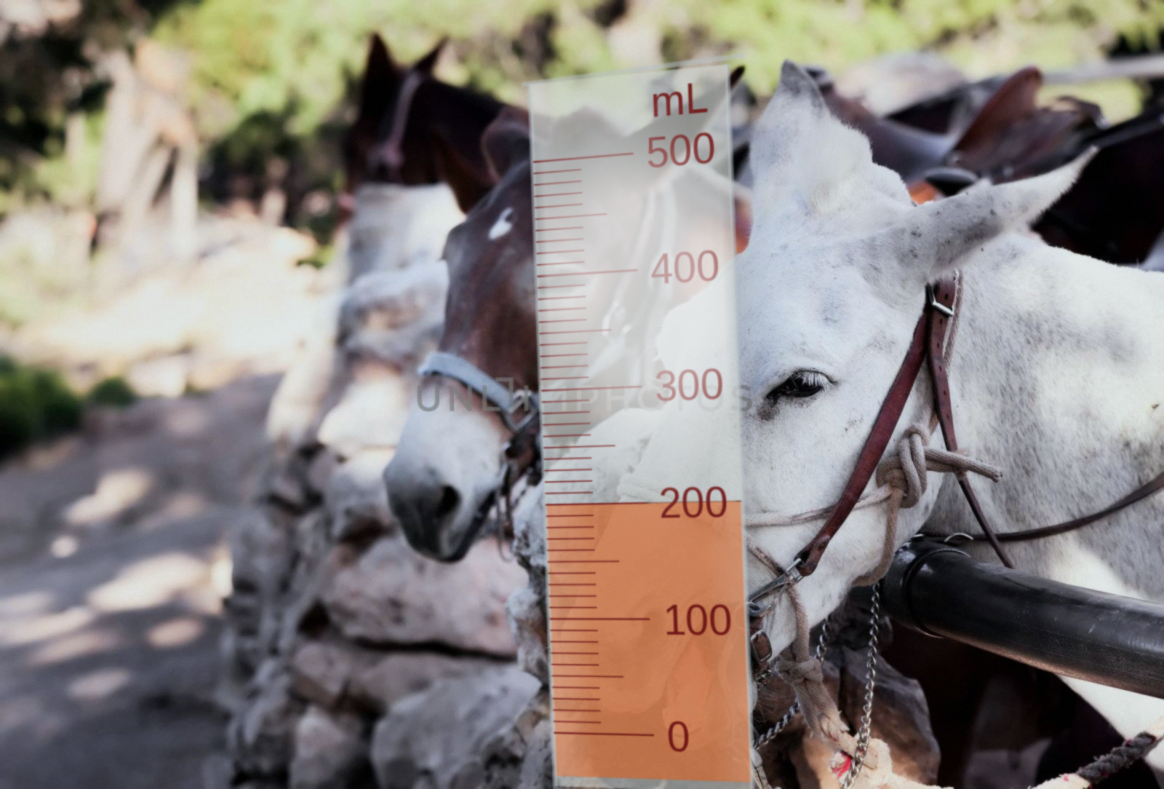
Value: 200 mL
